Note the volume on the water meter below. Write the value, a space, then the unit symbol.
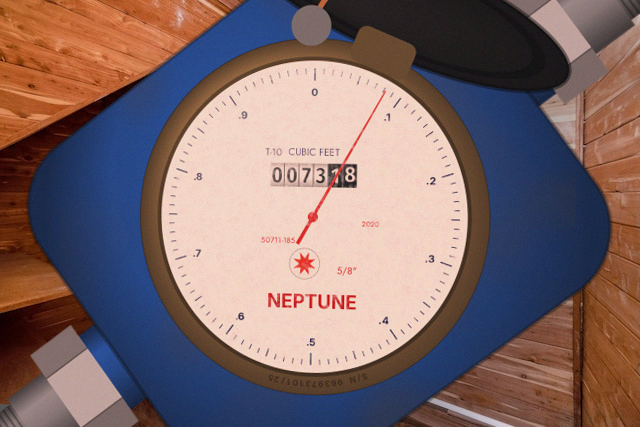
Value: 7318.08 ft³
